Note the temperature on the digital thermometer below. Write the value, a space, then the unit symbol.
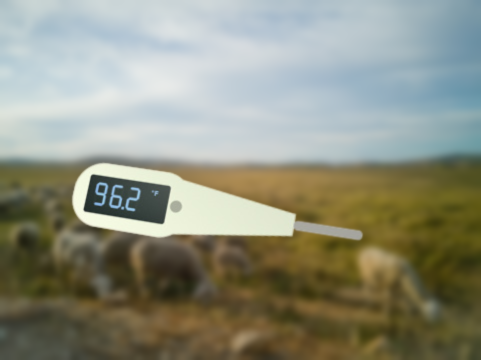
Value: 96.2 °F
